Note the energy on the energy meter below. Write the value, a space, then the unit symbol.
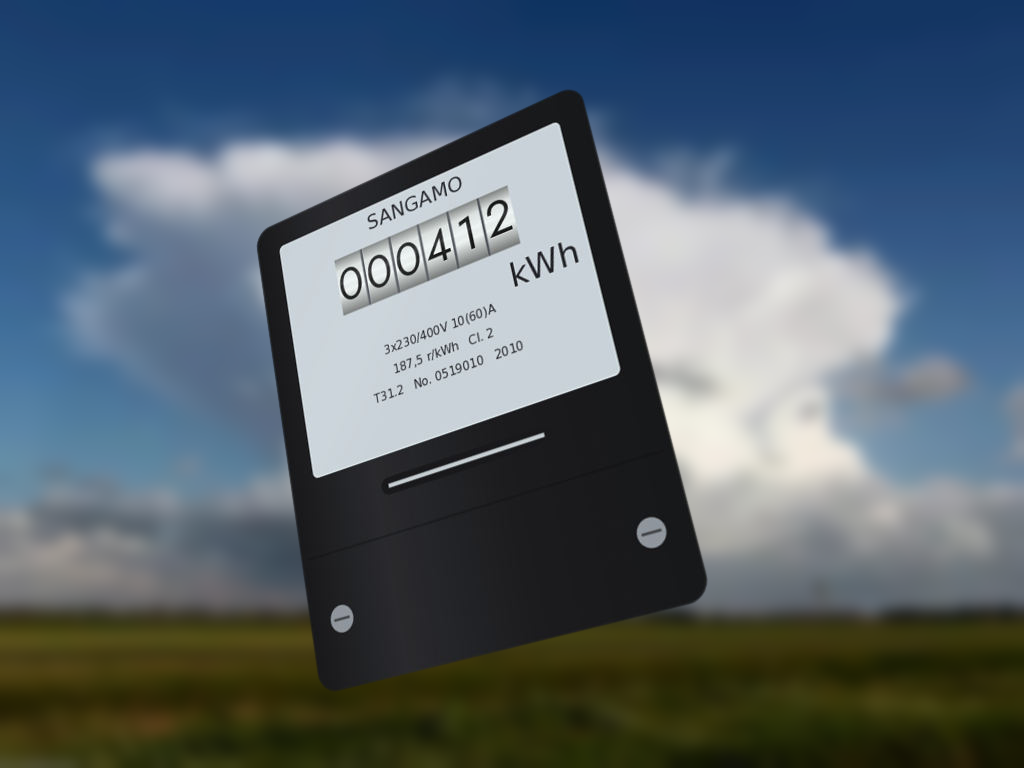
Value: 412 kWh
